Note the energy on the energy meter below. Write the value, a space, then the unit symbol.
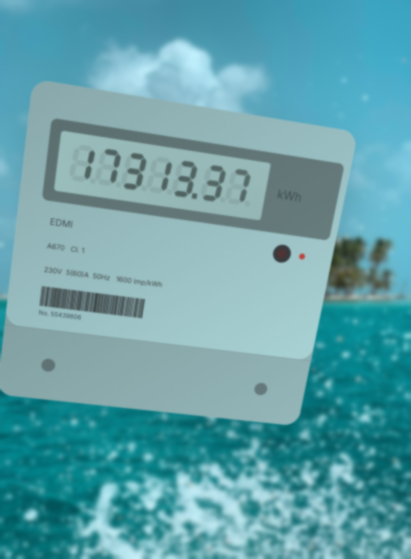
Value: 17313.37 kWh
